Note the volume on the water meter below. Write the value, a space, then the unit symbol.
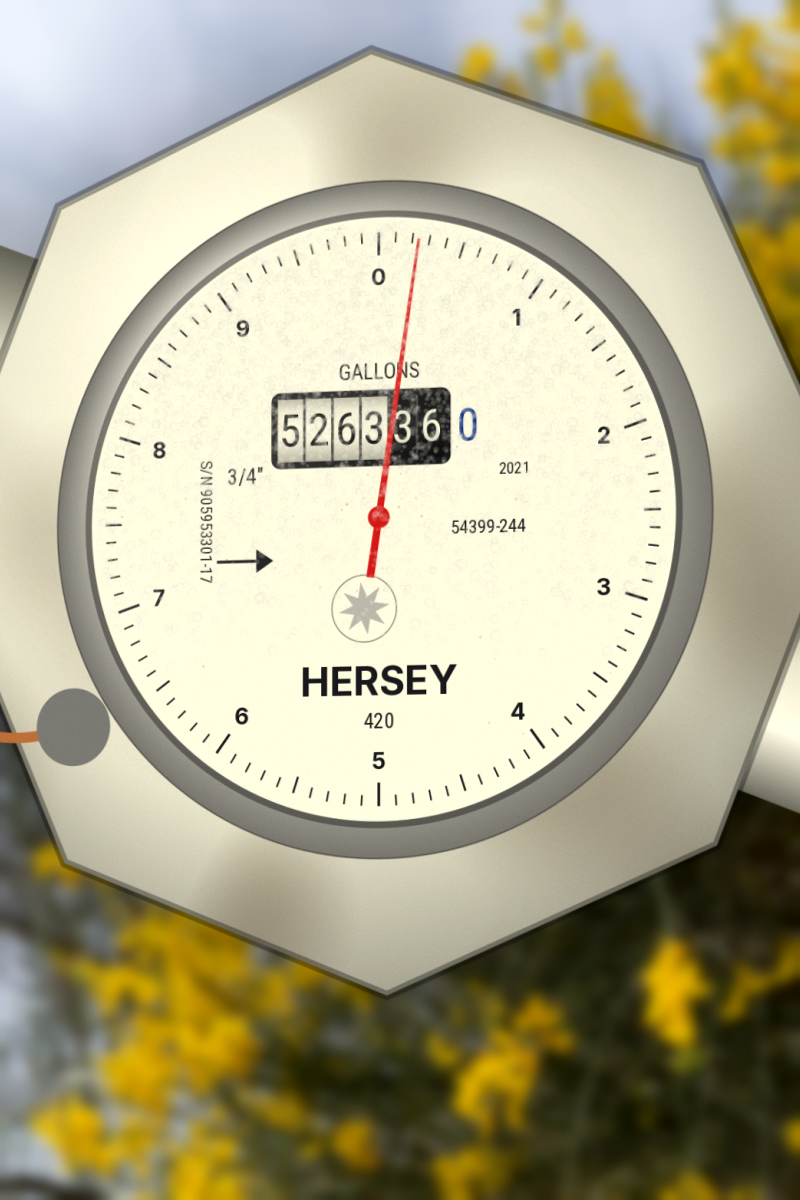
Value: 5263360.2 gal
